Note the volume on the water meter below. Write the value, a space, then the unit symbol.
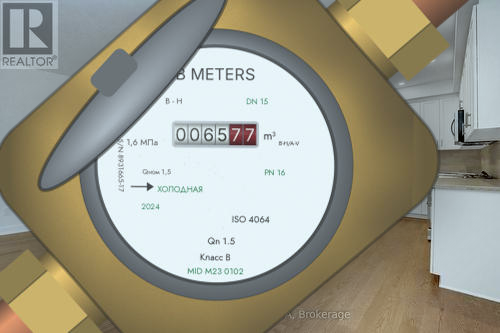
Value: 65.77 m³
